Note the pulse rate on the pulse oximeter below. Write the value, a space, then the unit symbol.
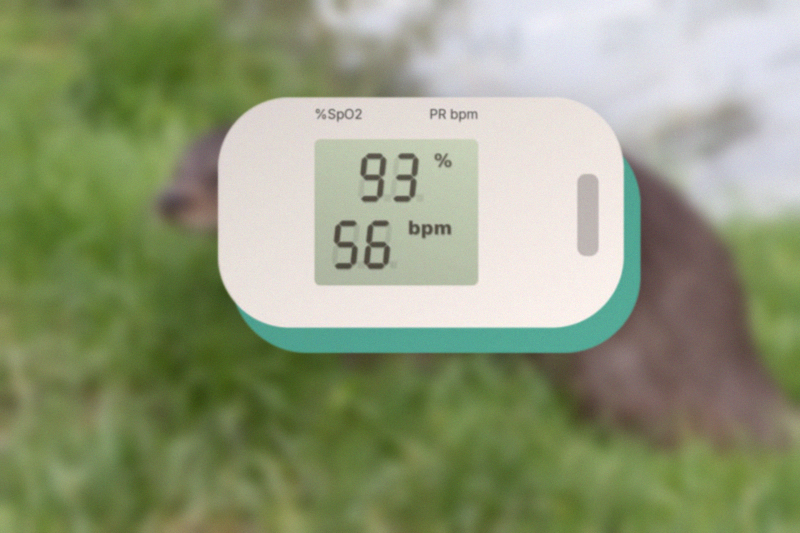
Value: 56 bpm
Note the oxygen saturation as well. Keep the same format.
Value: 93 %
